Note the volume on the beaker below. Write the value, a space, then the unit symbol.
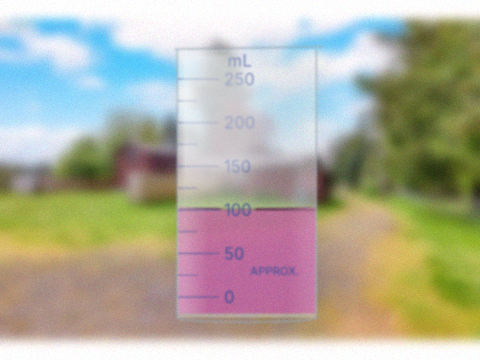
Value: 100 mL
